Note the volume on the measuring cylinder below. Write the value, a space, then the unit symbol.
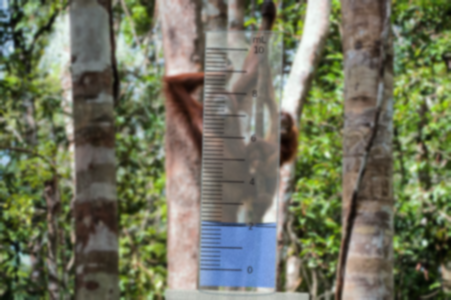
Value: 2 mL
